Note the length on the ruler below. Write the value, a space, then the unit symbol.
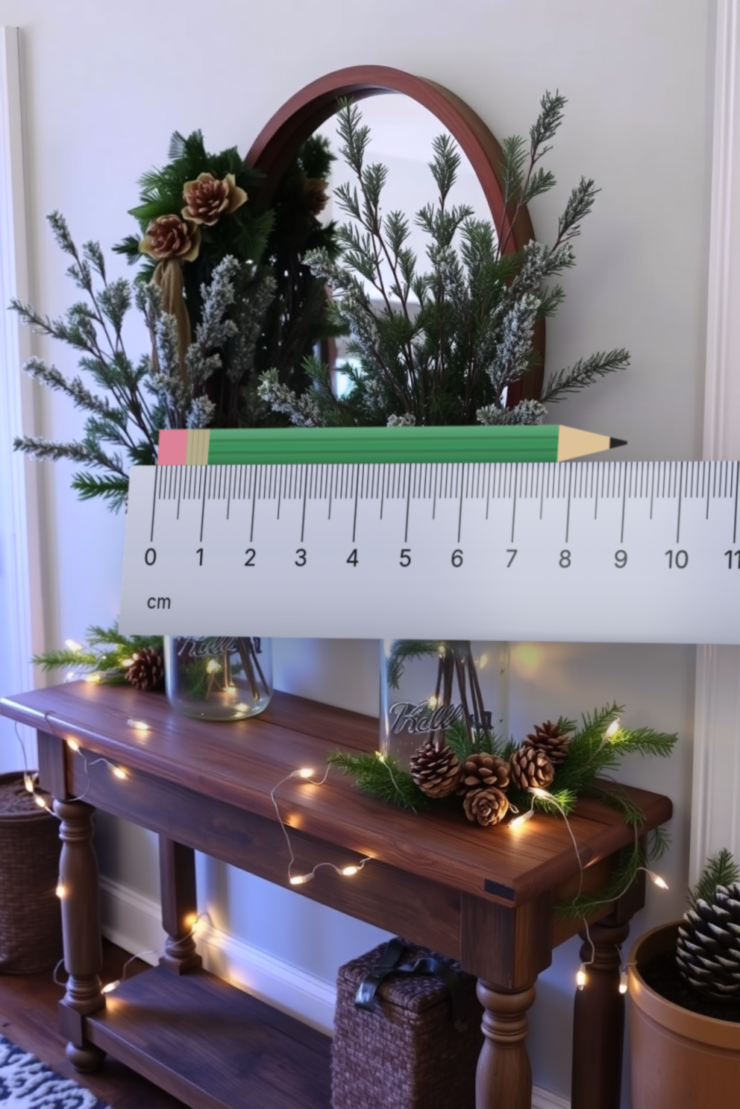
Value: 9 cm
